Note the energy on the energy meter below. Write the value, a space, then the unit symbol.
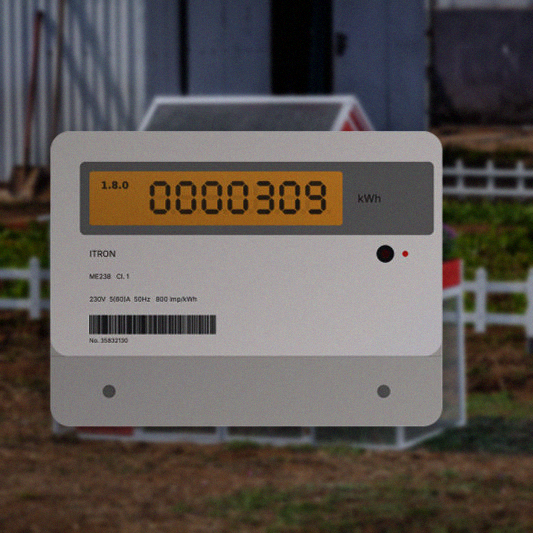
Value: 309 kWh
